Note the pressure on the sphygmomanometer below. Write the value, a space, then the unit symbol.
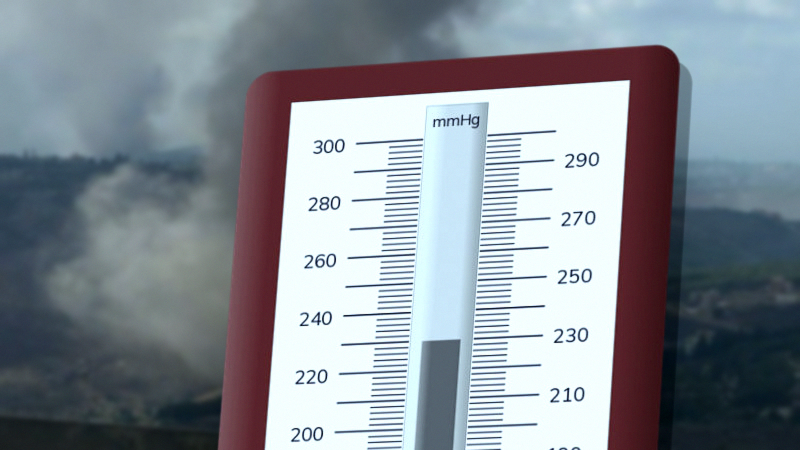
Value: 230 mmHg
